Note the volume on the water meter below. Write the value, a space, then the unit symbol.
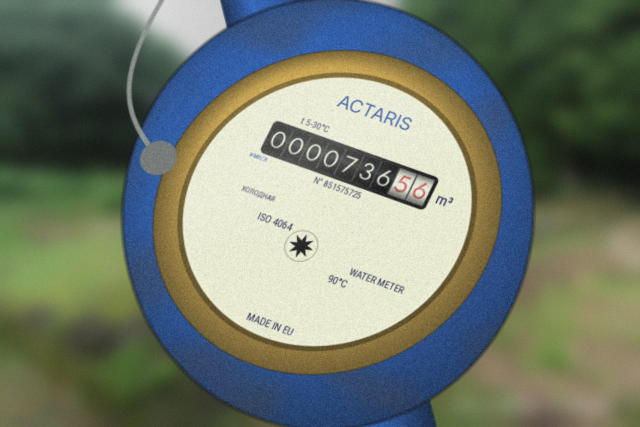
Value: 736.56 m³
